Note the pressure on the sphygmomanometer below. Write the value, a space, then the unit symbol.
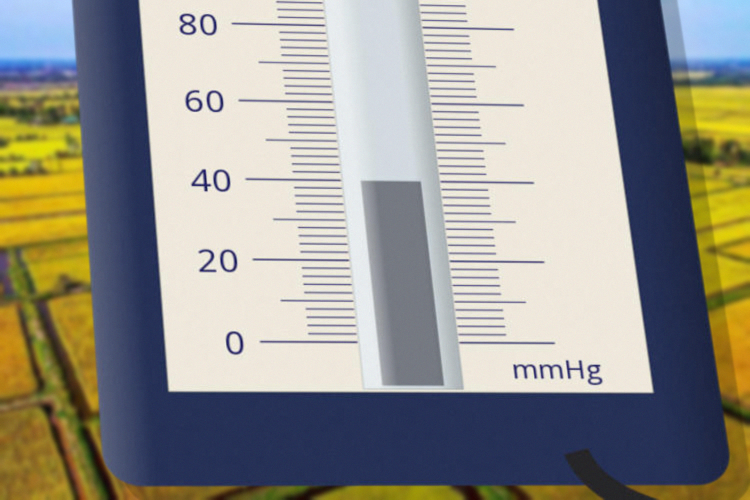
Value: 40 mmHg
